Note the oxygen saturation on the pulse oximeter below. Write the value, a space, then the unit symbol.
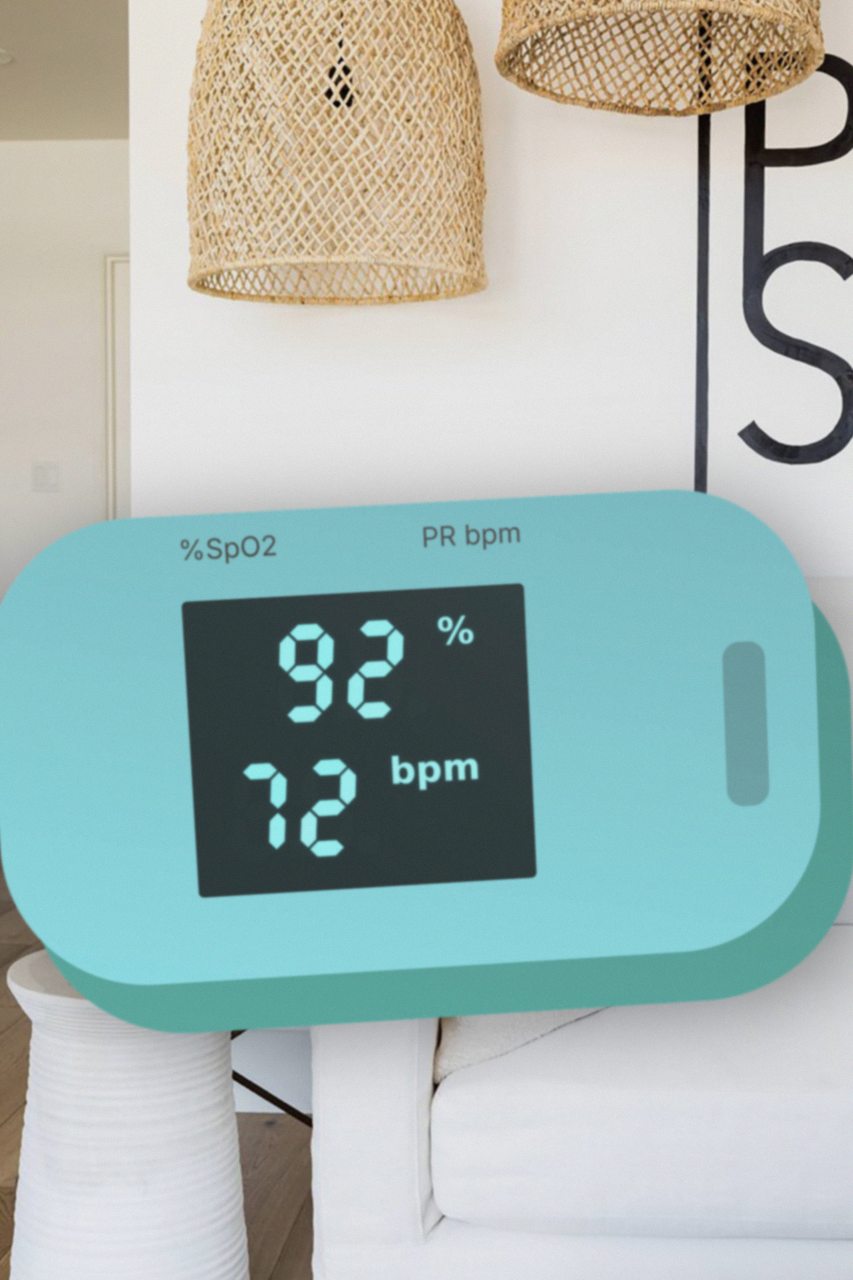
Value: 92 %
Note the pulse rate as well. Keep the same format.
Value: 72 bpm
